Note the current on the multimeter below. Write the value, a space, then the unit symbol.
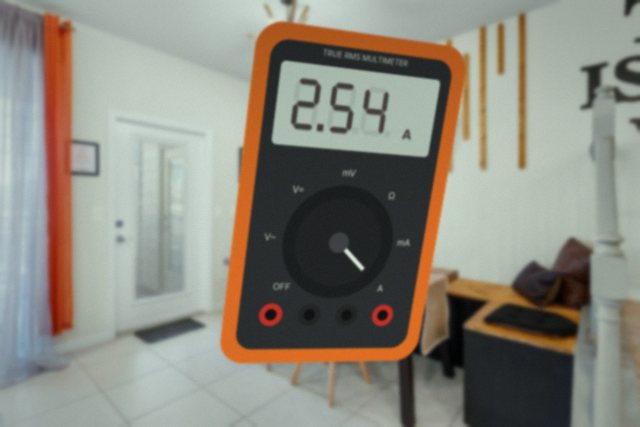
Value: 2.54 A
